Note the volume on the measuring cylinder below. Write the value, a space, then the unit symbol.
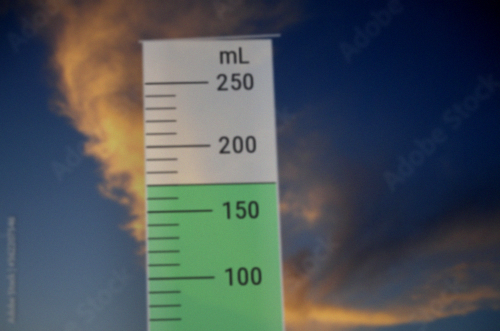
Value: 170 mL
